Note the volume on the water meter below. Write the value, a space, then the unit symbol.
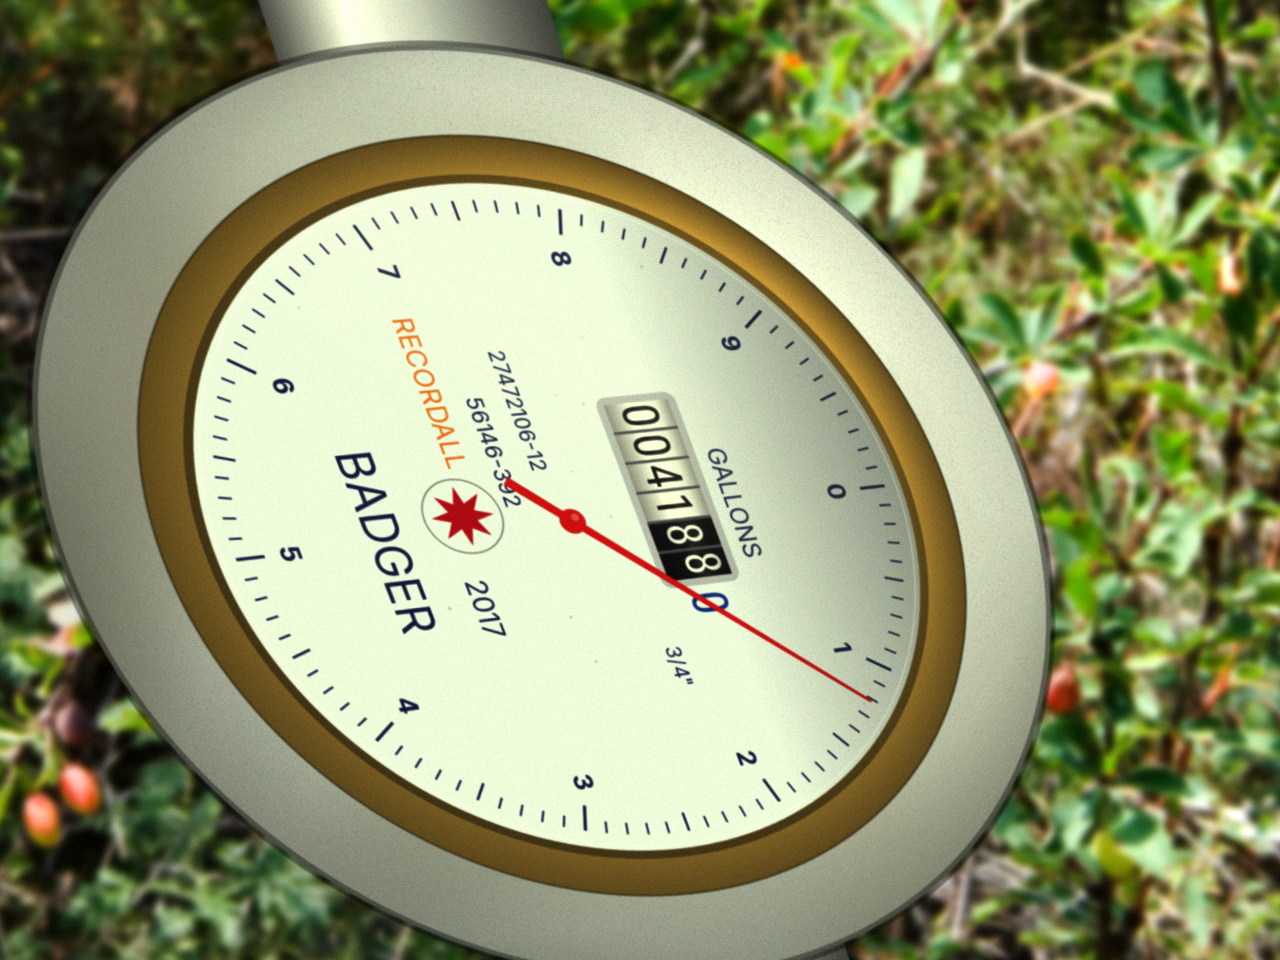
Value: 41881.2 gal
